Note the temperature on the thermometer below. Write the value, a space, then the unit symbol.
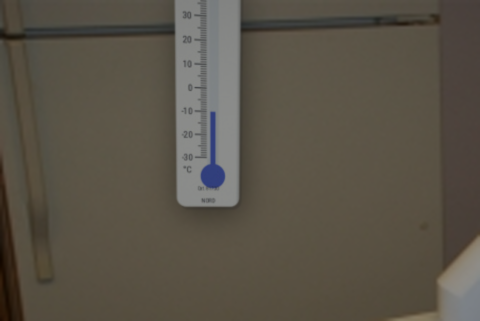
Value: -10 °C
